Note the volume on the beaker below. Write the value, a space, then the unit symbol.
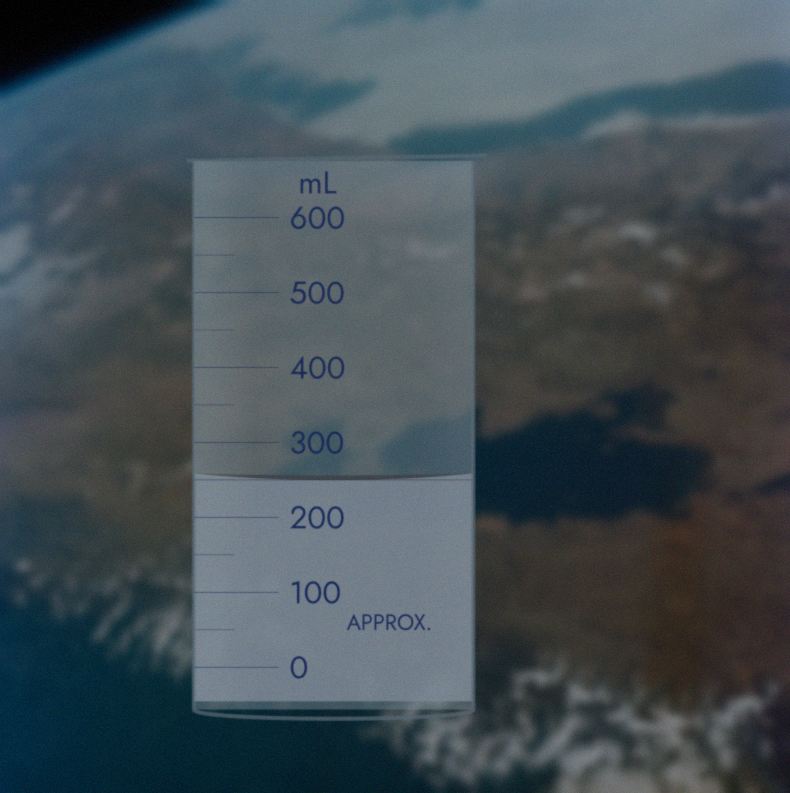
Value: 250 mL
